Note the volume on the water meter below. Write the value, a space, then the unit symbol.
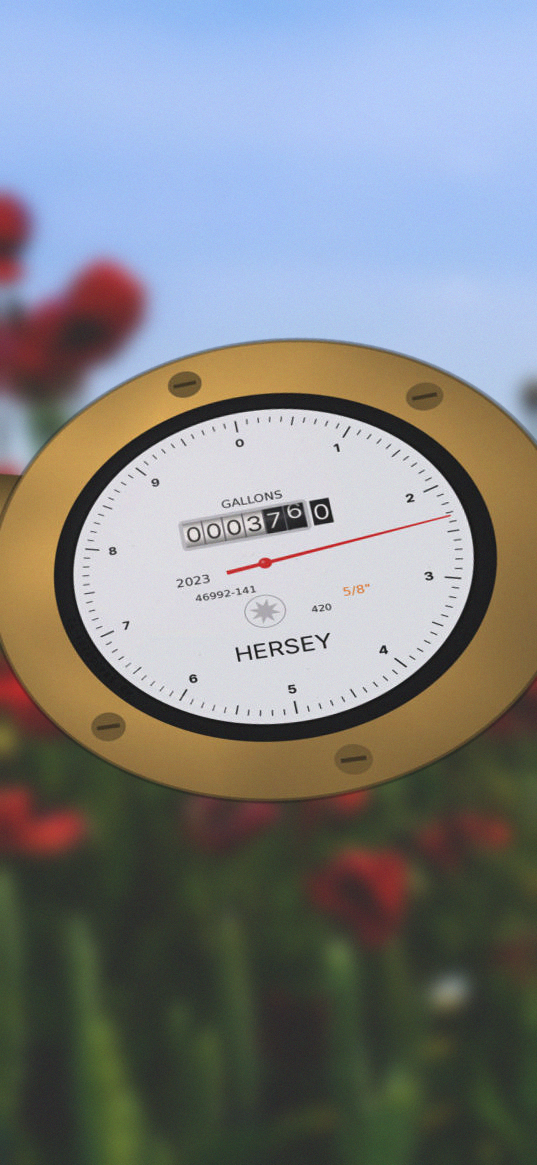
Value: 3762.3 gal
